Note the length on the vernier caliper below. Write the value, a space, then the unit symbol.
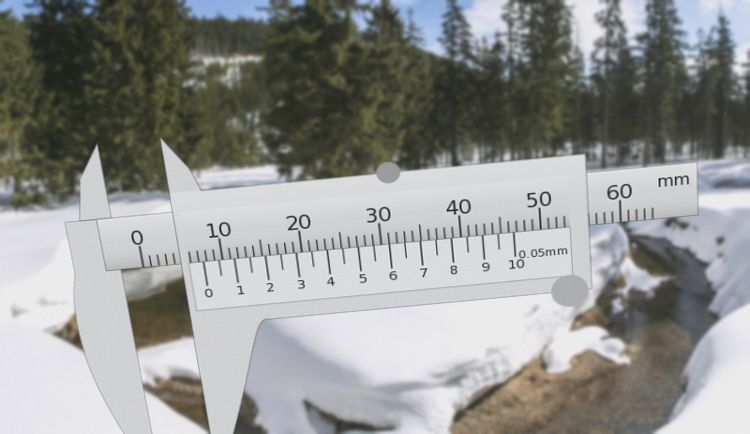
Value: 7.6 mm
